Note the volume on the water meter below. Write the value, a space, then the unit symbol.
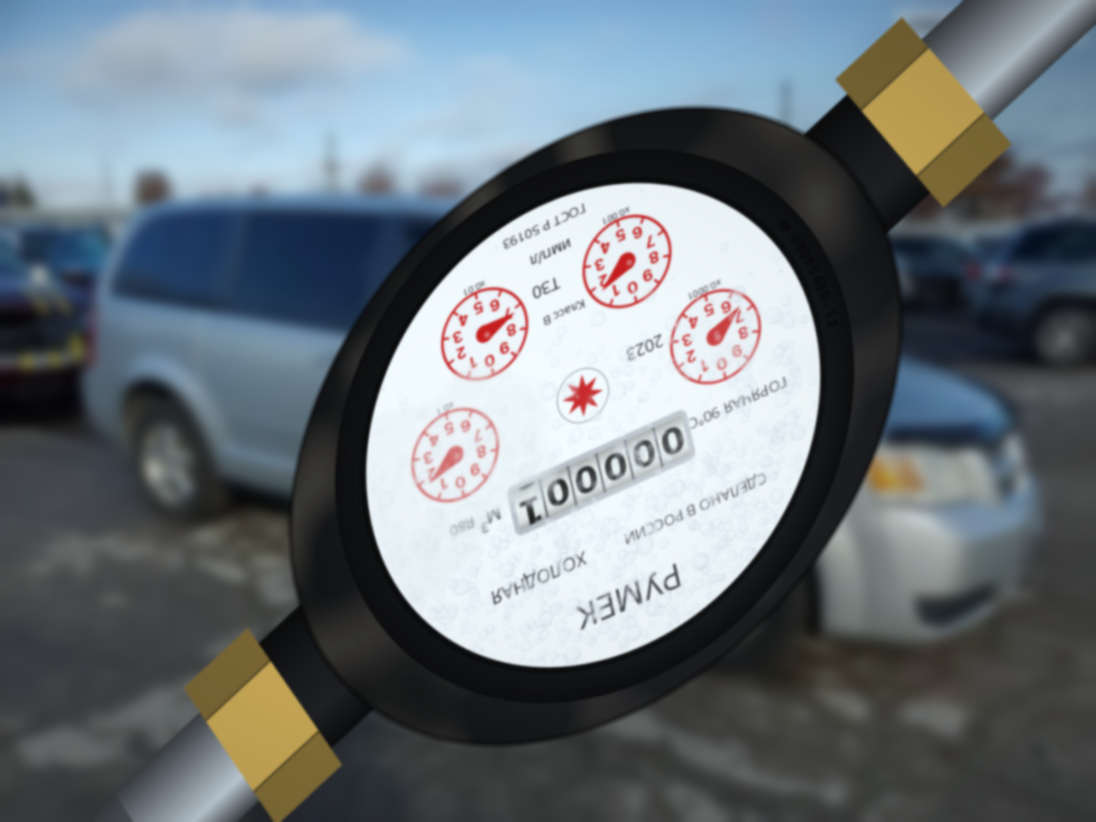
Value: 1.1716 m³
